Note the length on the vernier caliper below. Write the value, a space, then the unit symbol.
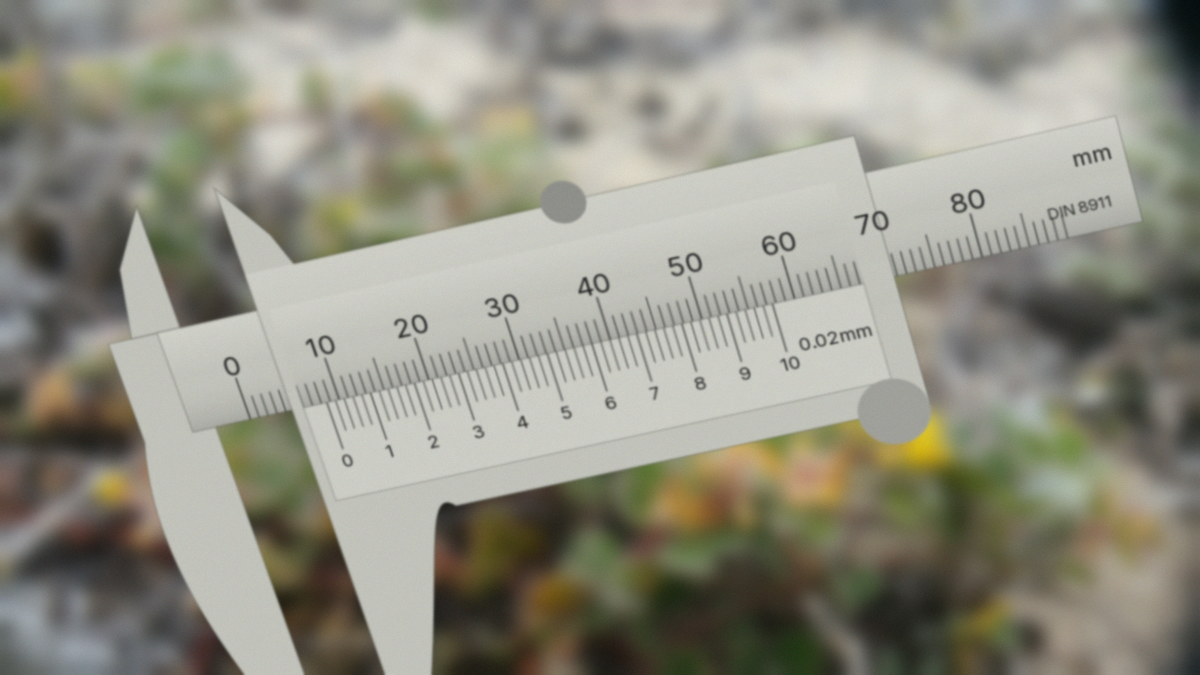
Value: 8.6 mm
